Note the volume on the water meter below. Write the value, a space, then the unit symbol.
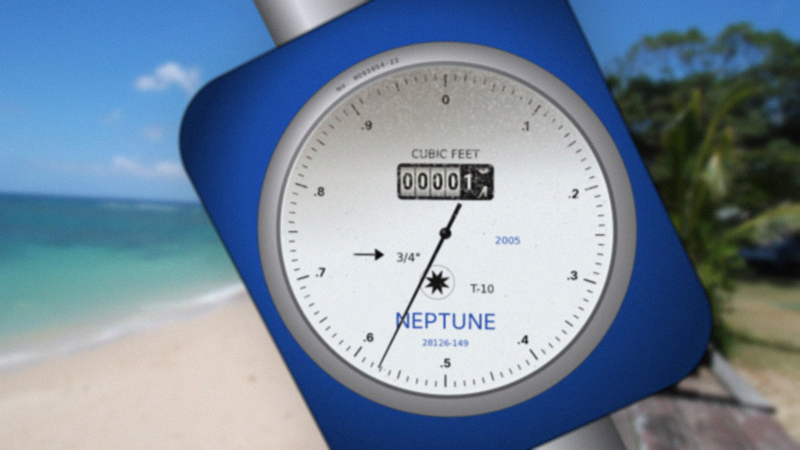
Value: 13.57 ft³
